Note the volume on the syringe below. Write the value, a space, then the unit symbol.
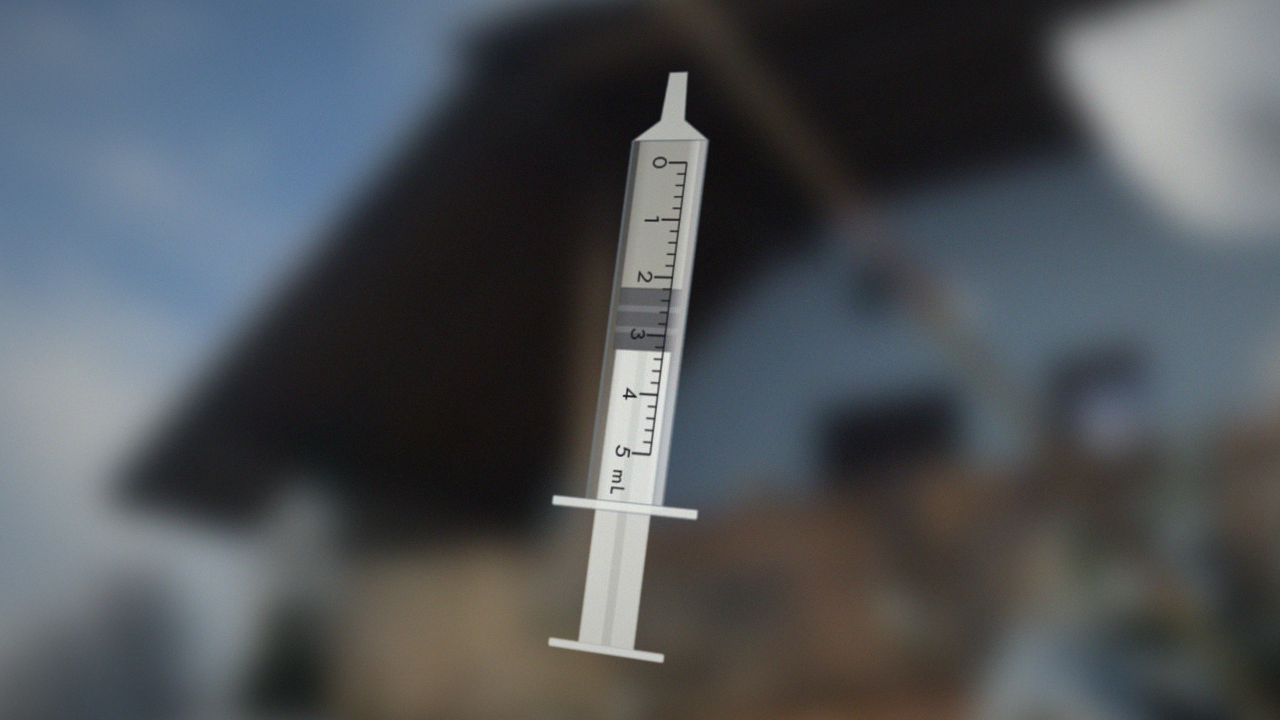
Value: 2.2 mL
